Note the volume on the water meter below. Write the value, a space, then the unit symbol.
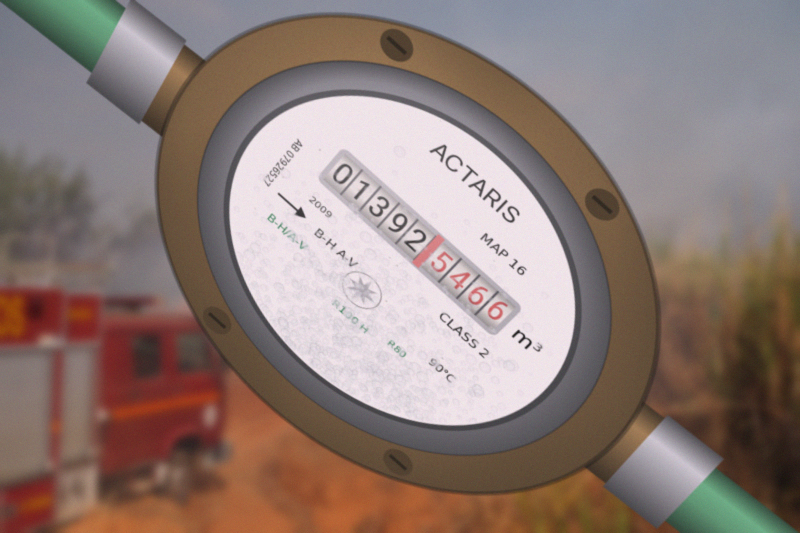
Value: 1392.5466 m³
